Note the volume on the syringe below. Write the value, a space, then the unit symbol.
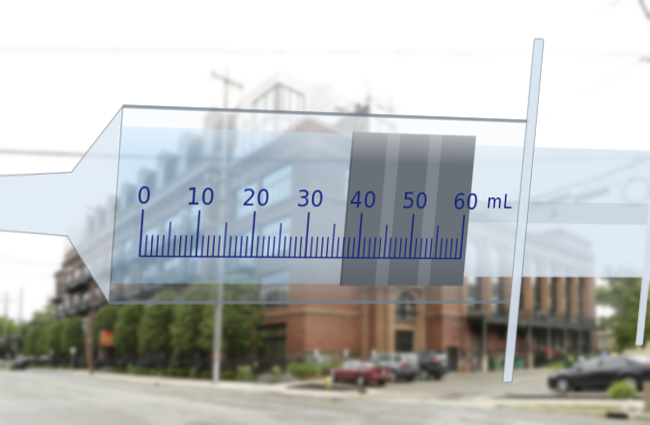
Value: 37 mL
